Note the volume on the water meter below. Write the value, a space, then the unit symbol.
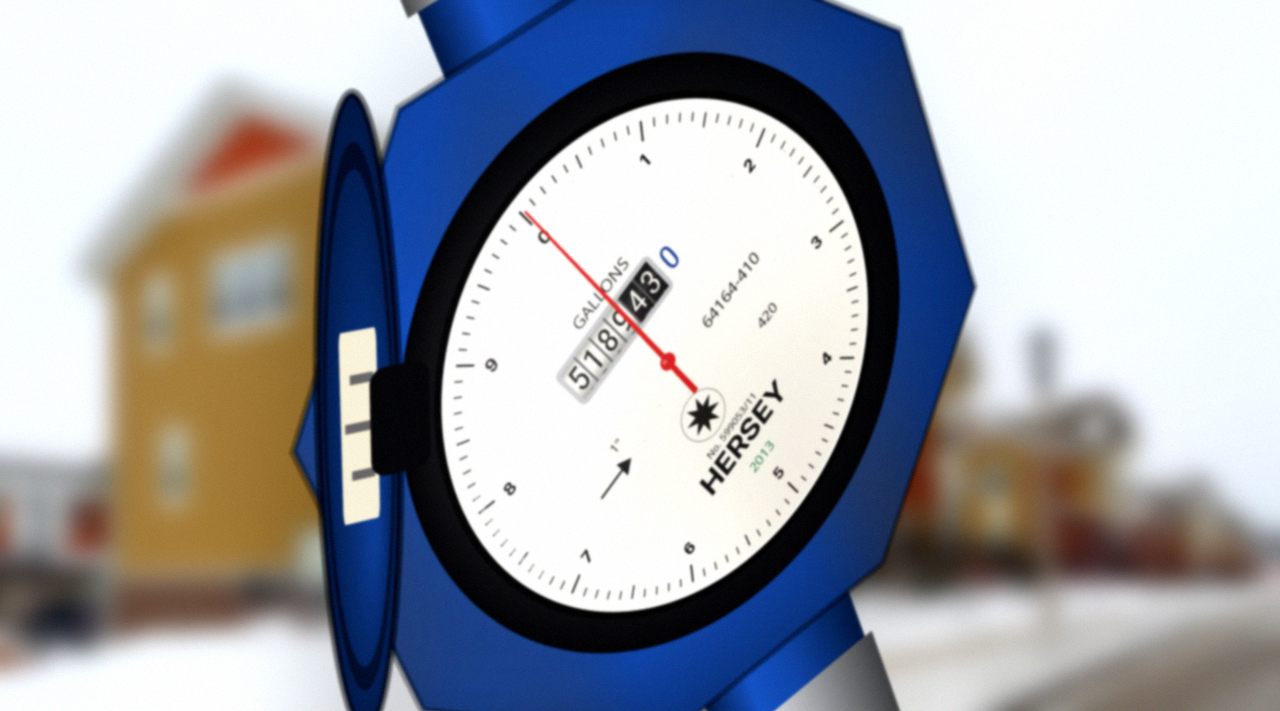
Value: 5189430.0 gal
